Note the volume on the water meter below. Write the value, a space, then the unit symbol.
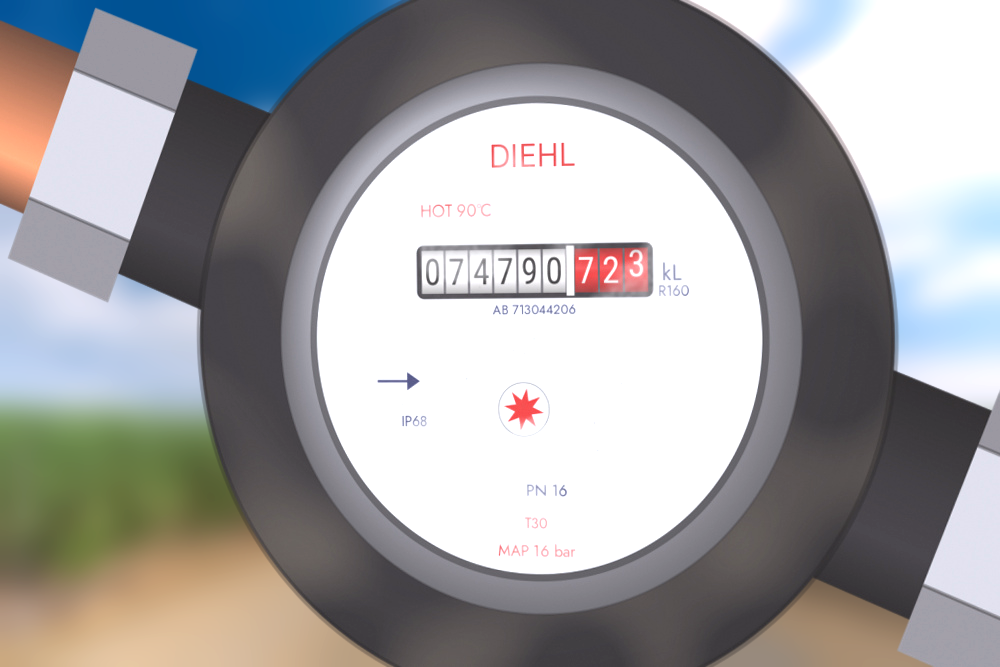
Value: 74790.723 kL
